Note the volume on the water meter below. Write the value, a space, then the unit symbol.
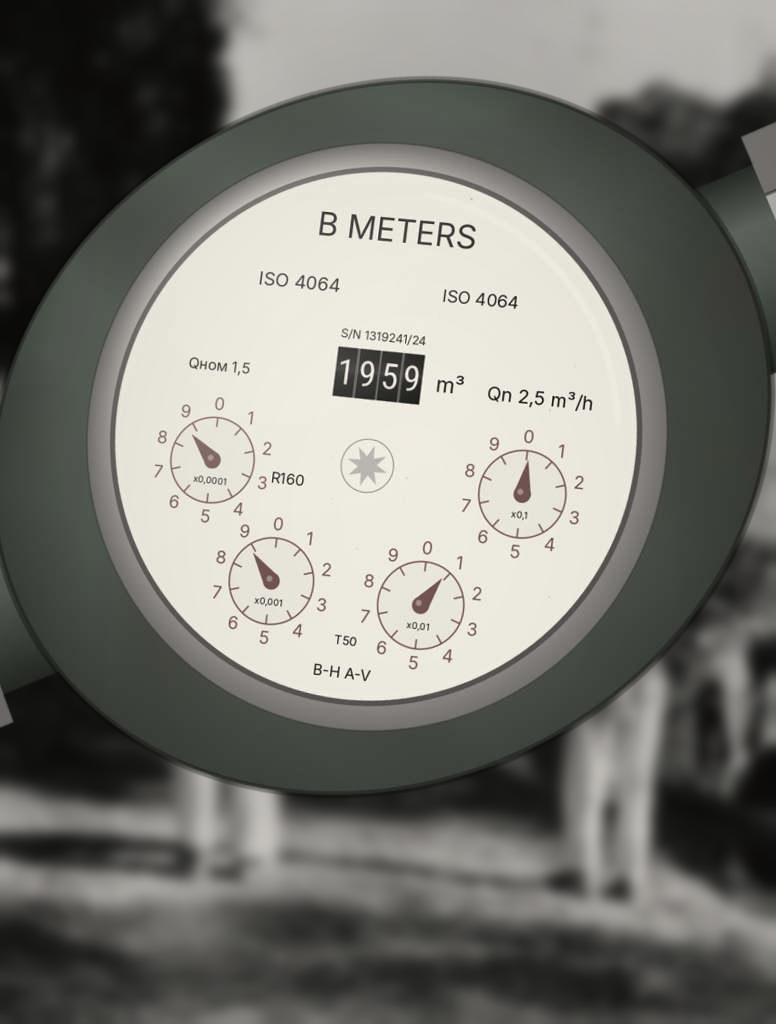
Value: 1959.0088 m³
